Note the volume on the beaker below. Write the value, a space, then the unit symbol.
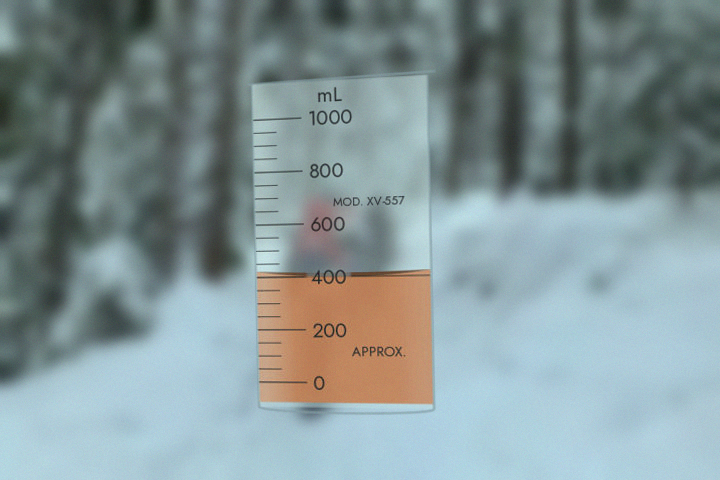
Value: 400 mL
